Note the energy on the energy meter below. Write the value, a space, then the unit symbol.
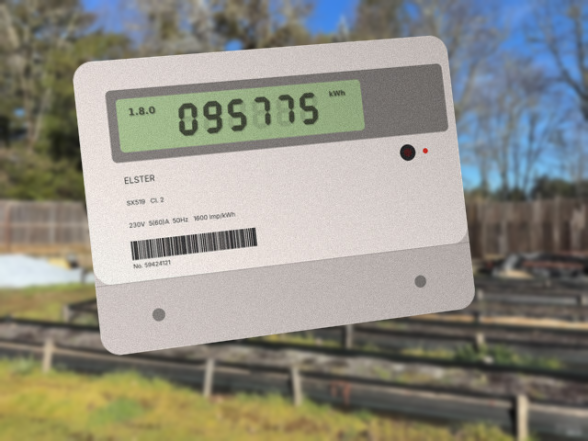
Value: 95775 kWh
